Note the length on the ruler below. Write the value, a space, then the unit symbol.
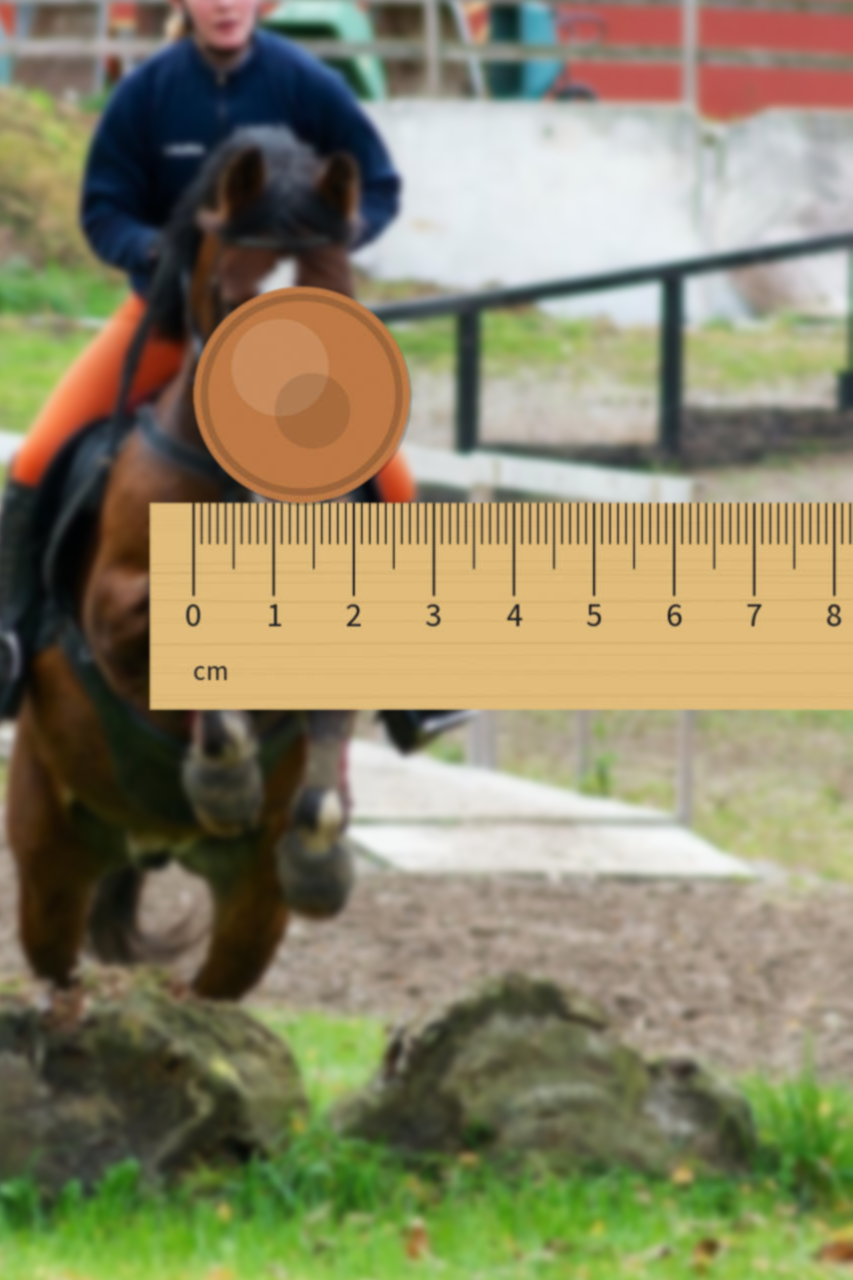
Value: 2.7 cm
